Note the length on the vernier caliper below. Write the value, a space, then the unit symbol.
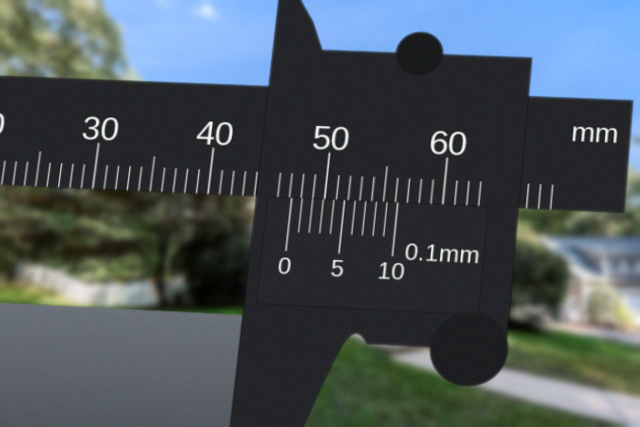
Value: 47.2 mm
